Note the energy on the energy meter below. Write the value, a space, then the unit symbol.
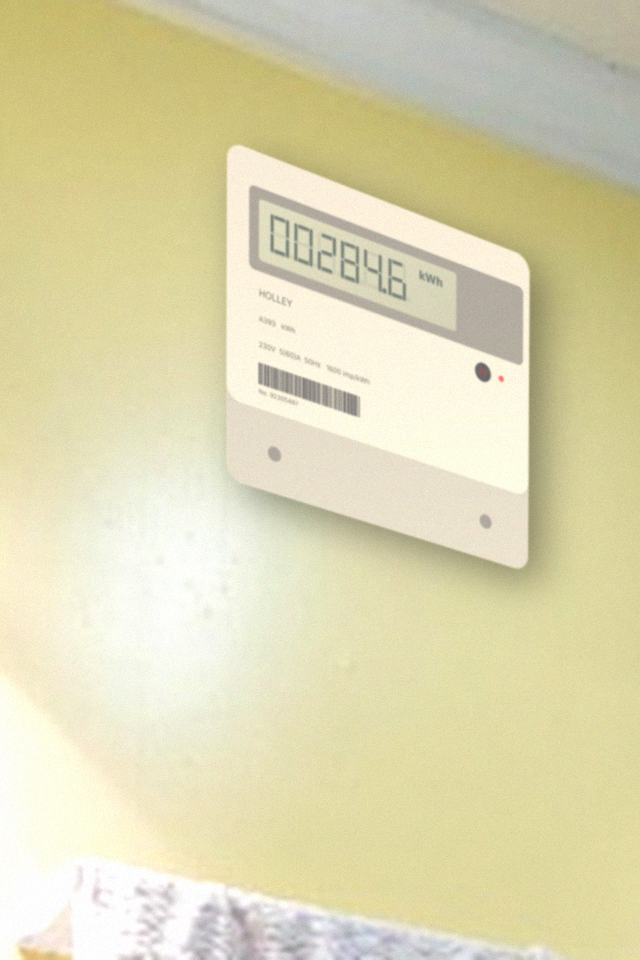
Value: 284.6 kWh
